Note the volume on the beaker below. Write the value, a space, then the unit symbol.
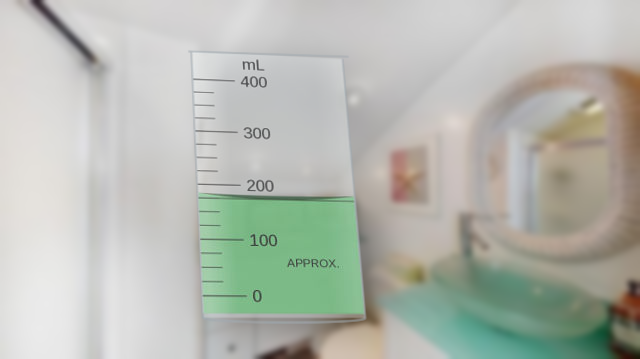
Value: 175 mL
